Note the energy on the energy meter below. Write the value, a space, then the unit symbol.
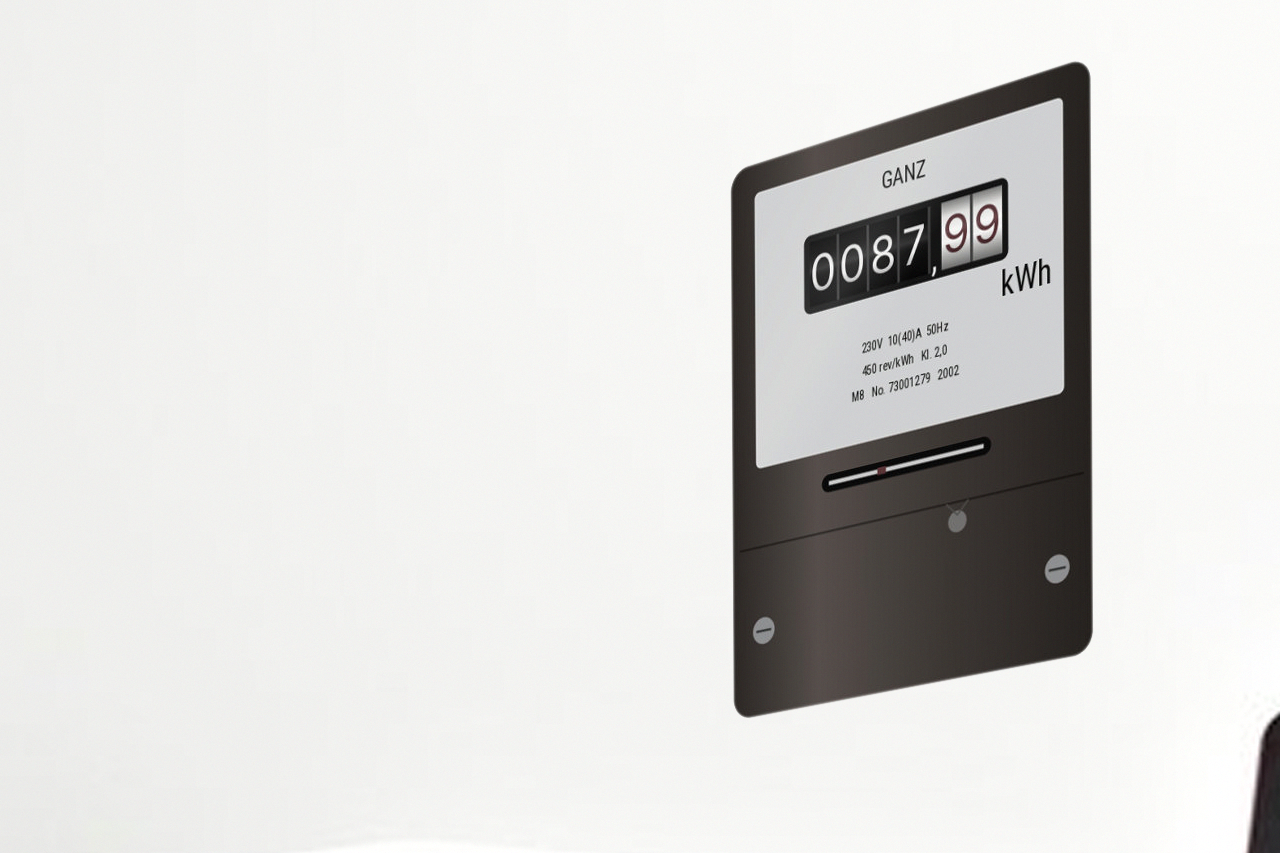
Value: 87.99 kWh
